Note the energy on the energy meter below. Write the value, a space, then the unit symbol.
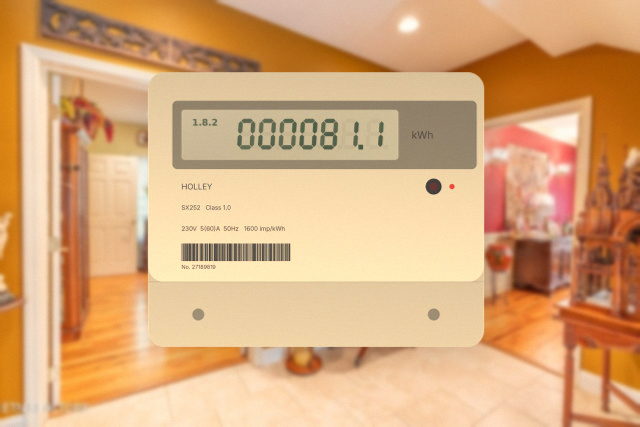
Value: 81.1 kWh
